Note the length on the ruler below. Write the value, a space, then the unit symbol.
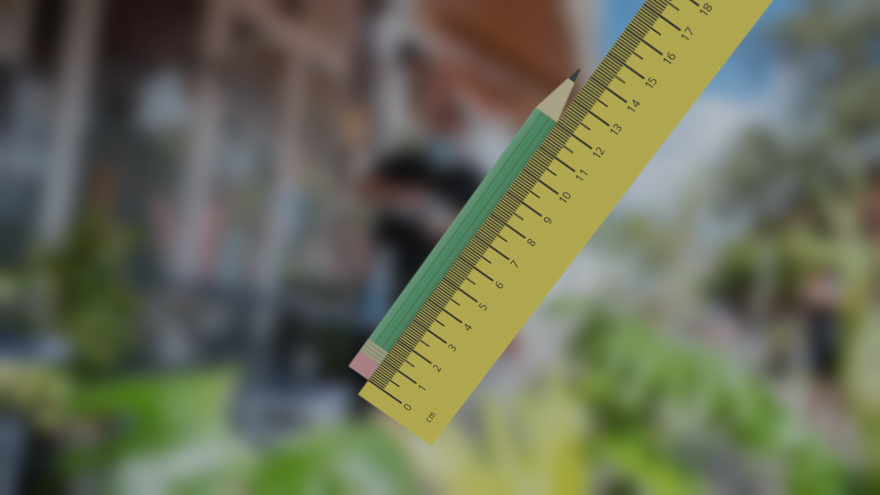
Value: 14 cm
